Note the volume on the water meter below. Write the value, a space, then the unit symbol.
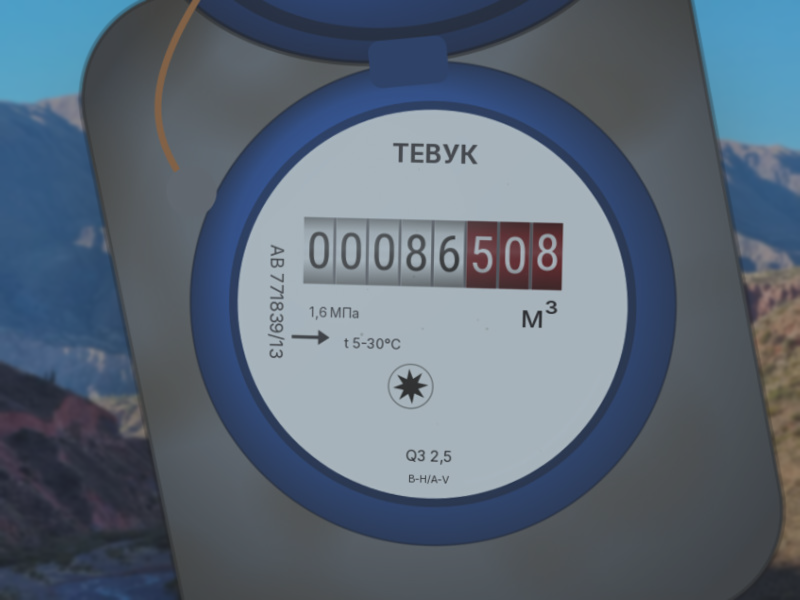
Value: 86.508 m³
